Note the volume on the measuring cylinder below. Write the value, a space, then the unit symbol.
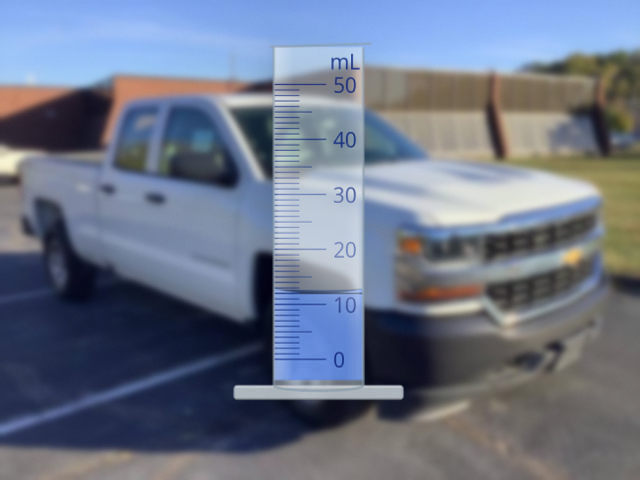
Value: 12 mL
